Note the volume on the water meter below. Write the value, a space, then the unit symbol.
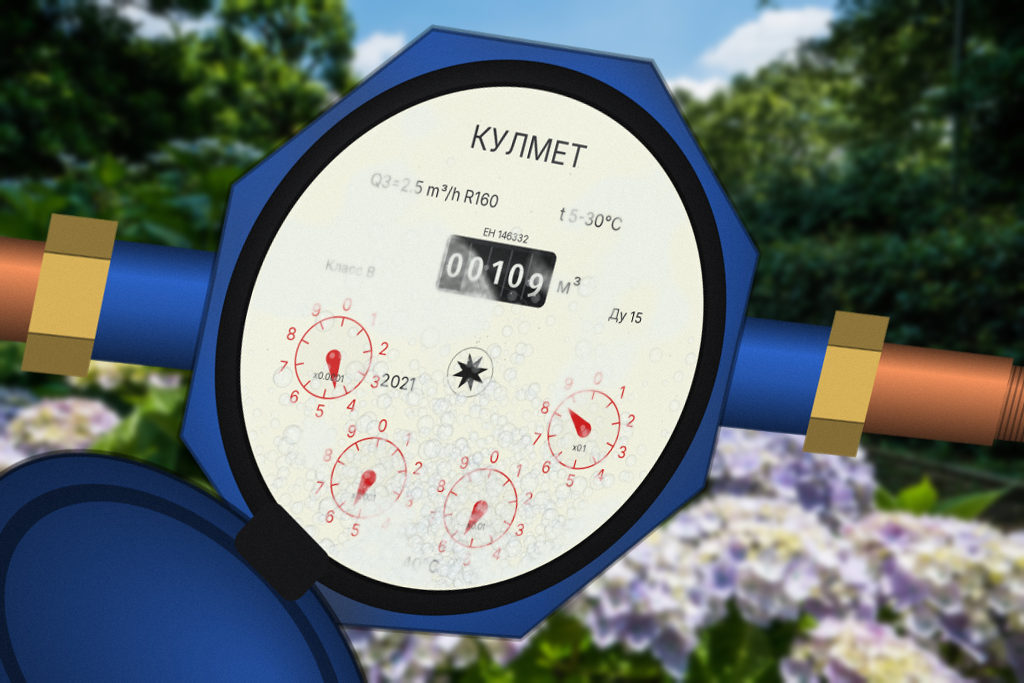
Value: 108.8554 m³
